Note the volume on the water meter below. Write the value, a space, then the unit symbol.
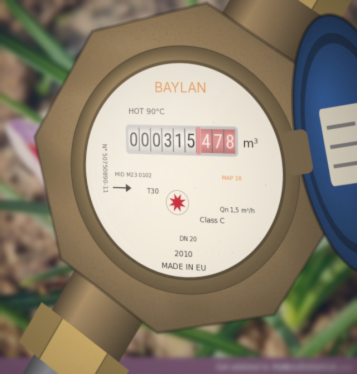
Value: 315.478 m³
